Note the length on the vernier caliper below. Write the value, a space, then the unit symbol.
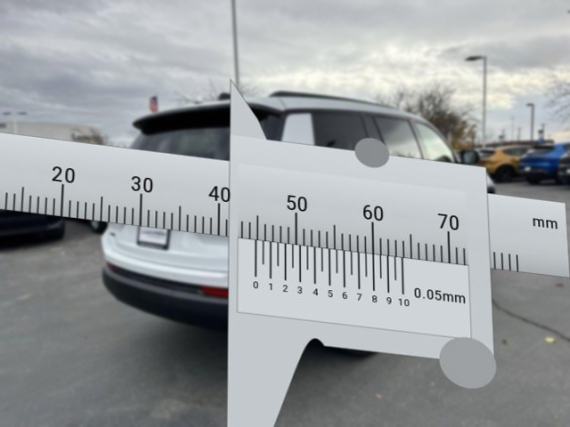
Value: 44.8 mm
